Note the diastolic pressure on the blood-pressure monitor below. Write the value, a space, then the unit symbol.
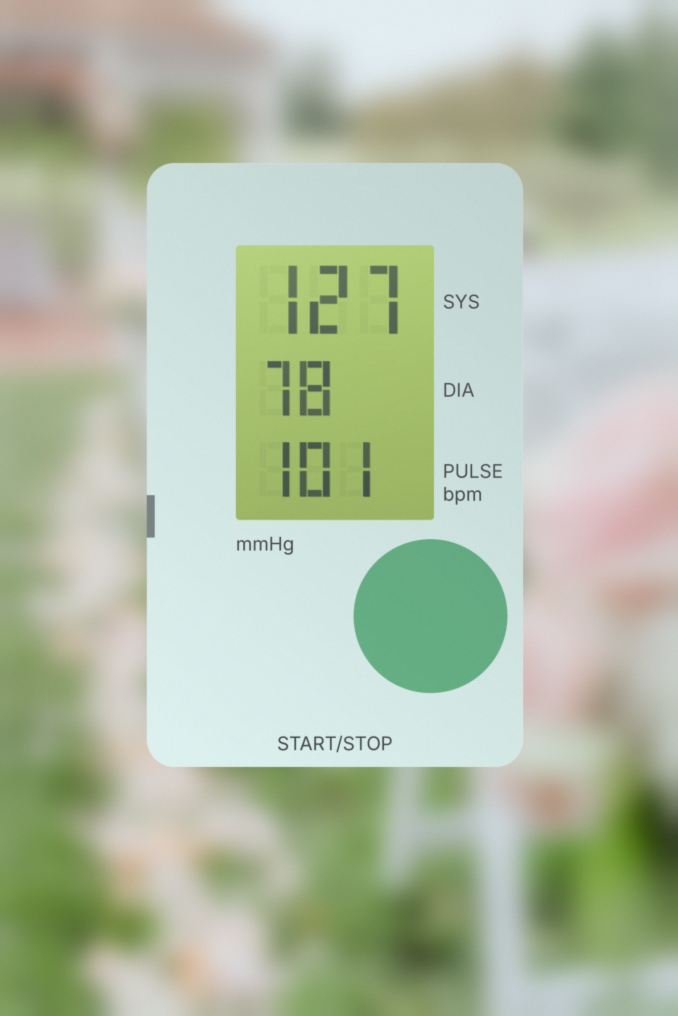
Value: 78 mmHg
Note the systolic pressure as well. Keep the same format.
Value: 127 mmHg
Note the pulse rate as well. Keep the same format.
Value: 101 bpm
